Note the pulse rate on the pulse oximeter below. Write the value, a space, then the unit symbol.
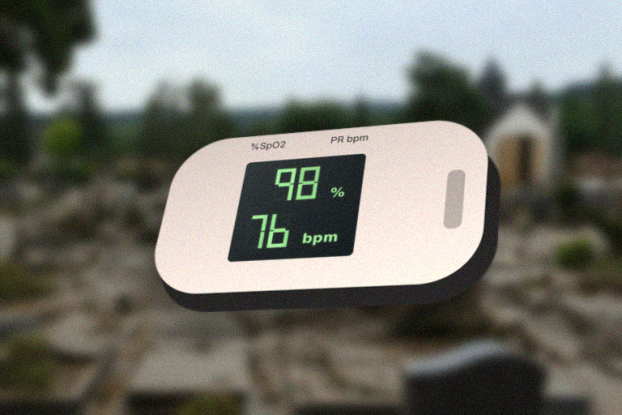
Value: 76 bpm
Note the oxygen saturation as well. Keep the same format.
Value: 98 %
